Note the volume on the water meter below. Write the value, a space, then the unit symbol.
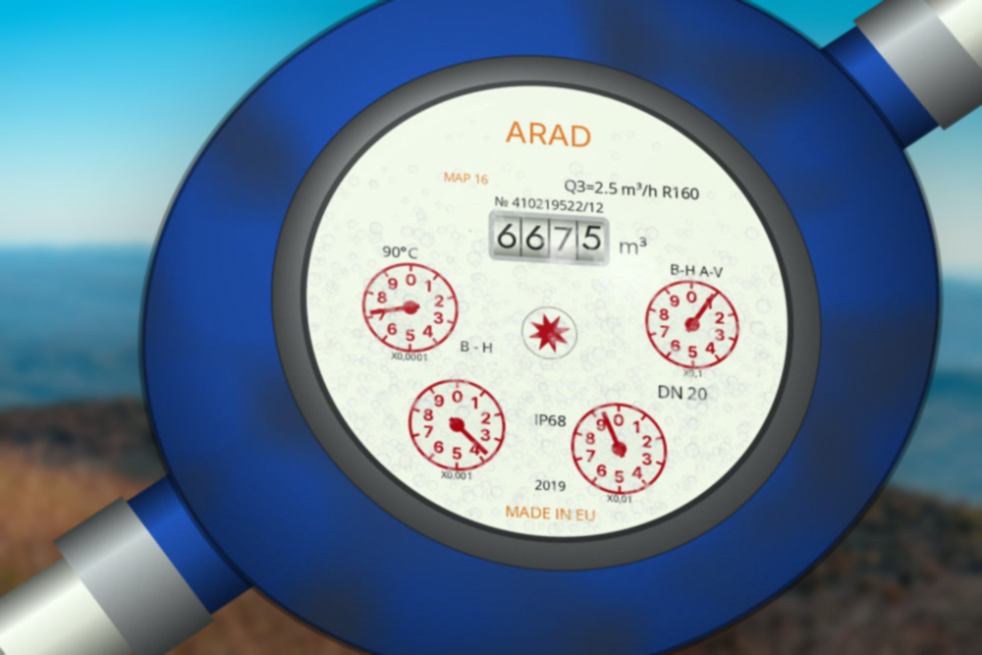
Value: 6675.0937 m³
